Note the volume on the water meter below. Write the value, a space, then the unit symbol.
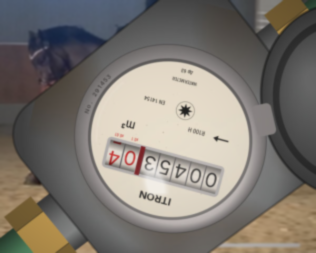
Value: 453.04 m³
